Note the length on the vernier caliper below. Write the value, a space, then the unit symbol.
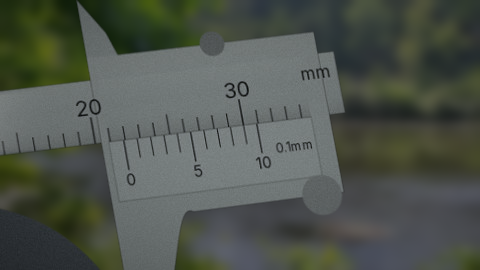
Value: 21.9 mm
